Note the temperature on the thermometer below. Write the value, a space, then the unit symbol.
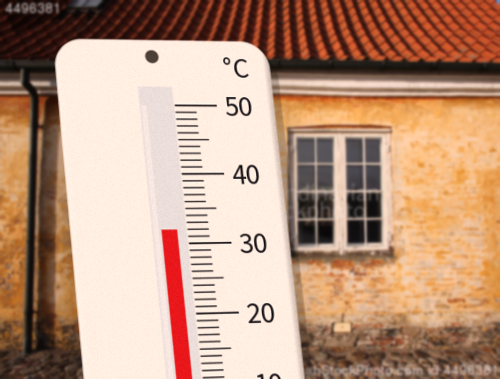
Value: 32 °C
